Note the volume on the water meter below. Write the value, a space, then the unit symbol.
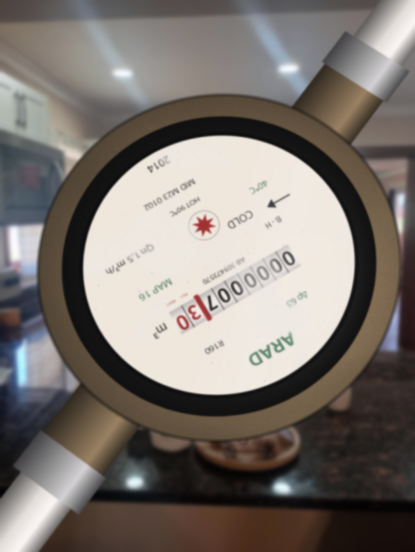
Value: 7.30 m³
